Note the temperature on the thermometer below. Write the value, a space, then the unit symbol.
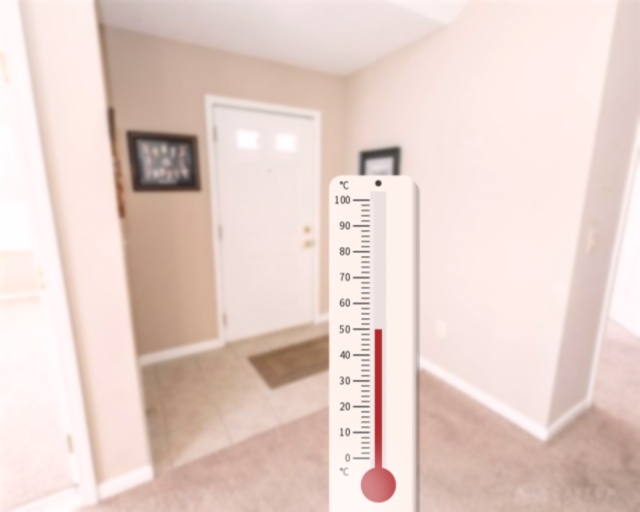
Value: 50 °C
